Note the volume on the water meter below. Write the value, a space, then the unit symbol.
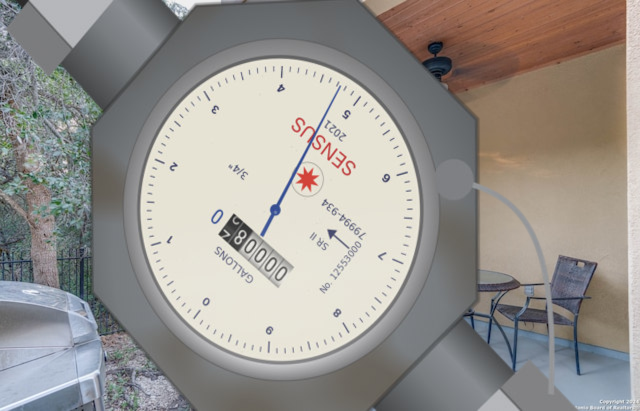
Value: 824.7 gal
